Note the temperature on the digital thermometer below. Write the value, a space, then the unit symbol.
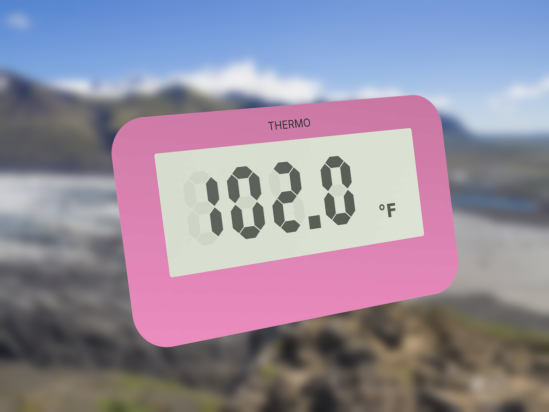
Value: 102.0 °F
